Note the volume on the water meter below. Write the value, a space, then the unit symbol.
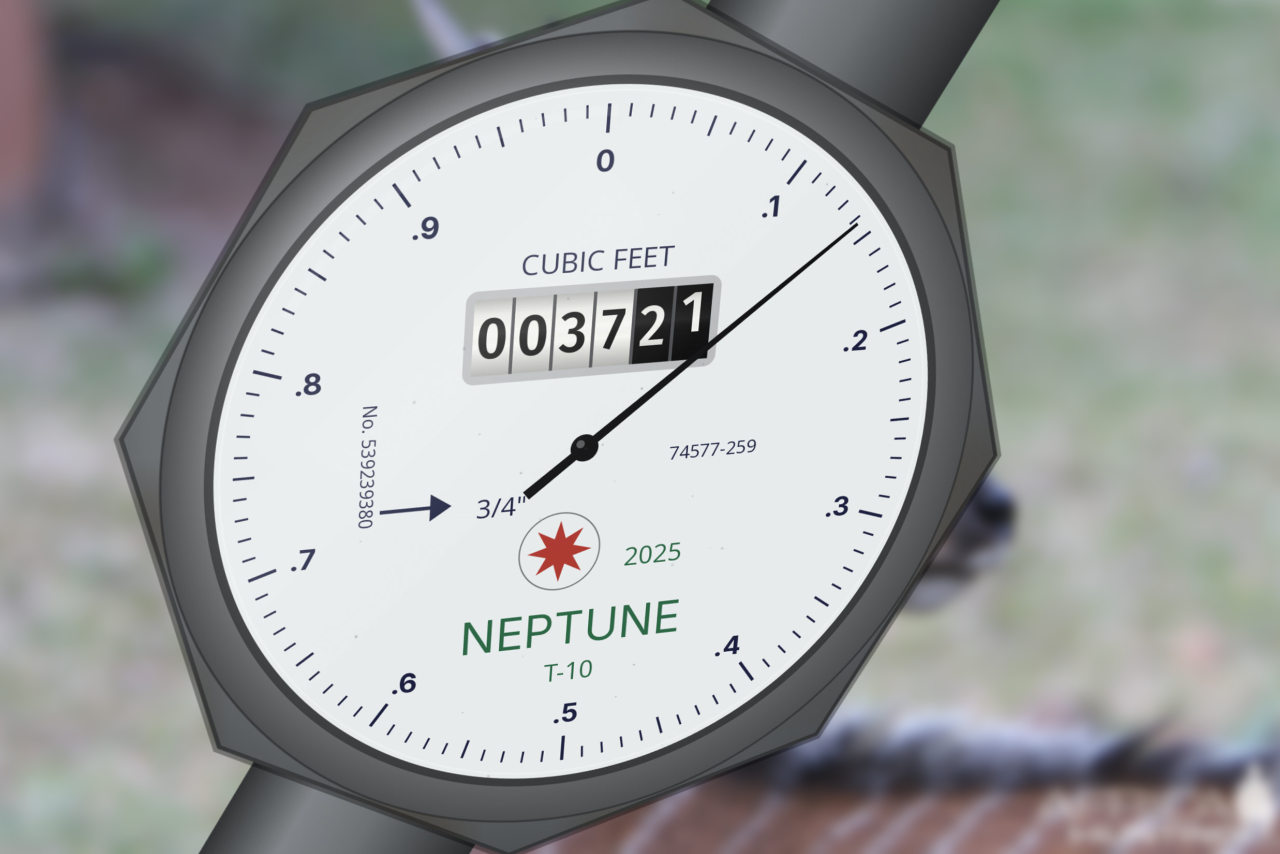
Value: 3721.14 ft³
